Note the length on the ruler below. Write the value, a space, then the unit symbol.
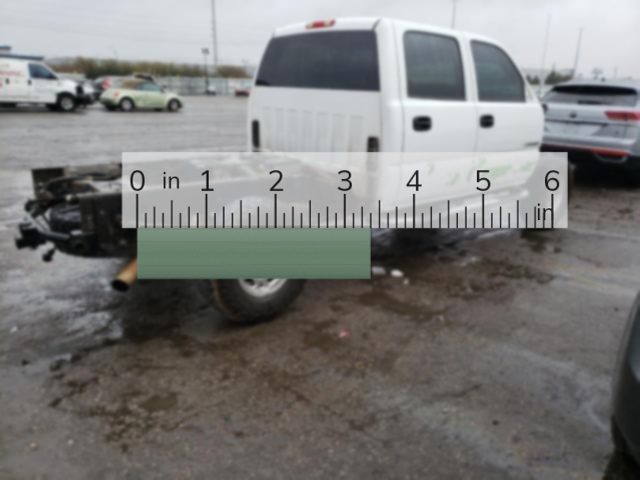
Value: 3.375 in
